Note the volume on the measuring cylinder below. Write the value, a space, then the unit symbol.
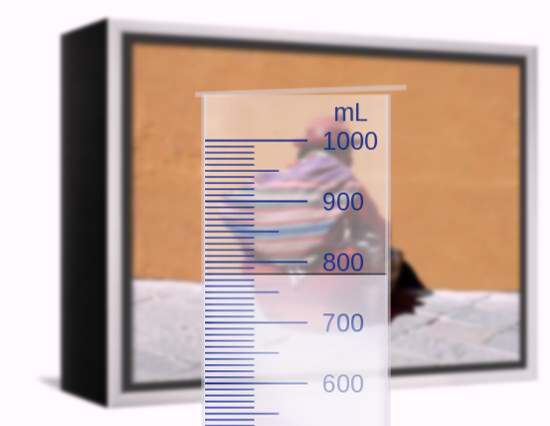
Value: 780 mL
